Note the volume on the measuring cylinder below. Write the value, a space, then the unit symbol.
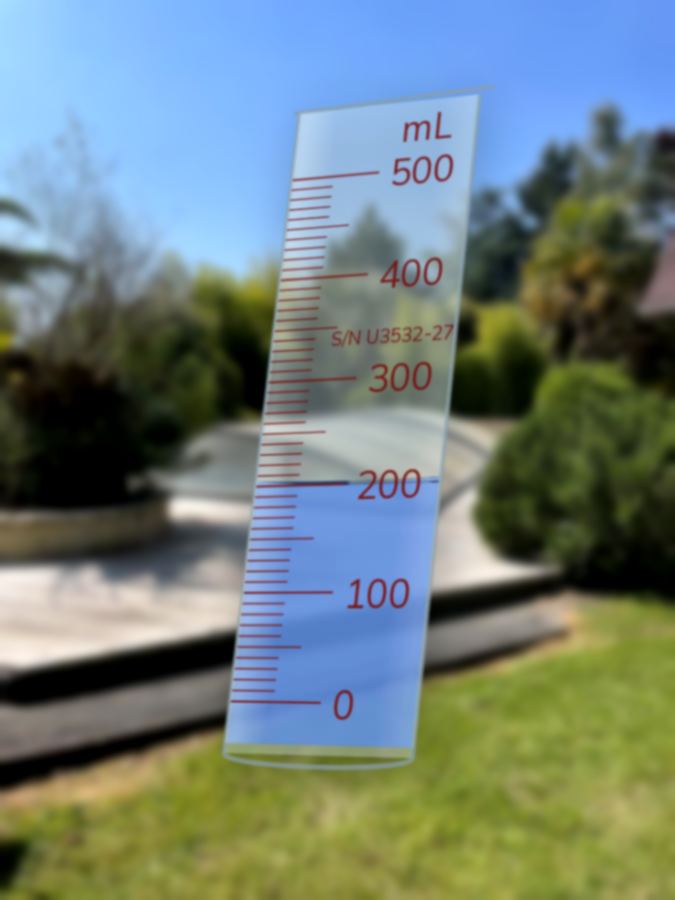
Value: 200 mL
